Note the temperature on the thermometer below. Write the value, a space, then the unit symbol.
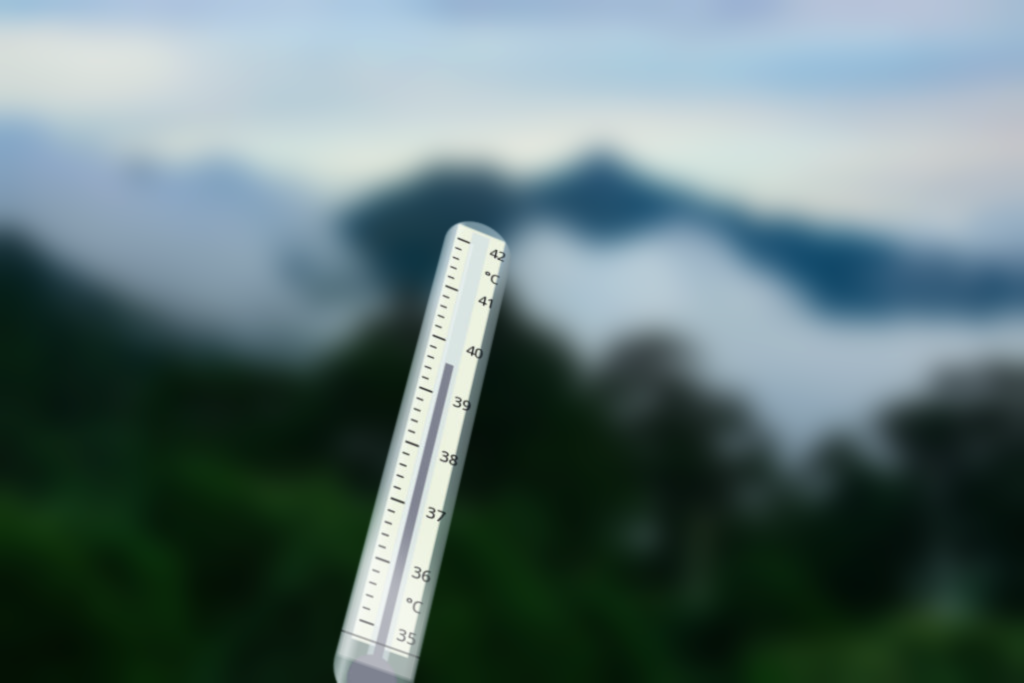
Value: 39.6 °C
